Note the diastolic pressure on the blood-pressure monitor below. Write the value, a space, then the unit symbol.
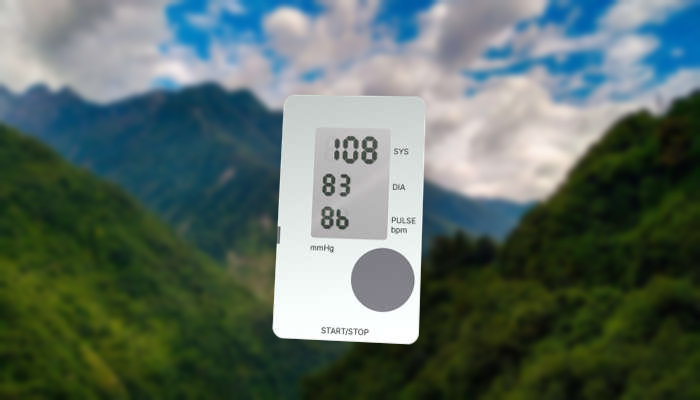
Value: 83 mmHg
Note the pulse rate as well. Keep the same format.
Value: 86 bpm
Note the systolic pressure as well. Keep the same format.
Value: 108 mmHg
